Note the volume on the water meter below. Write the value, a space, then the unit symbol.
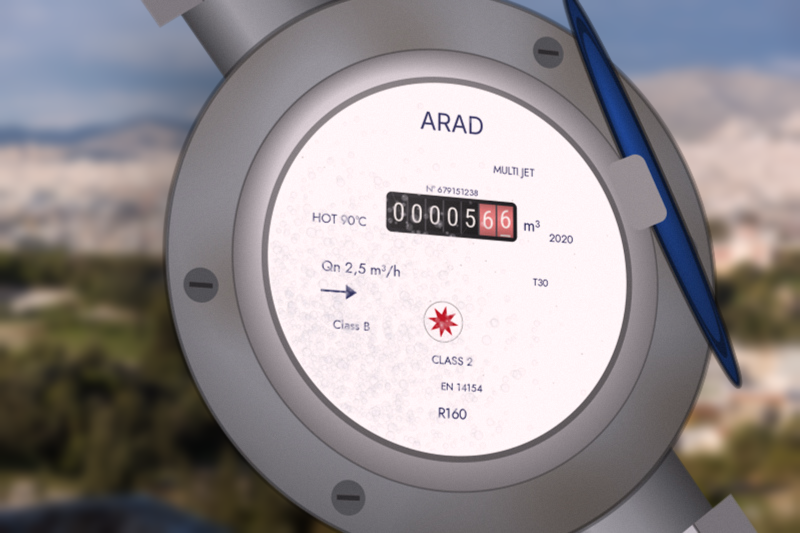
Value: 5.66 m³
